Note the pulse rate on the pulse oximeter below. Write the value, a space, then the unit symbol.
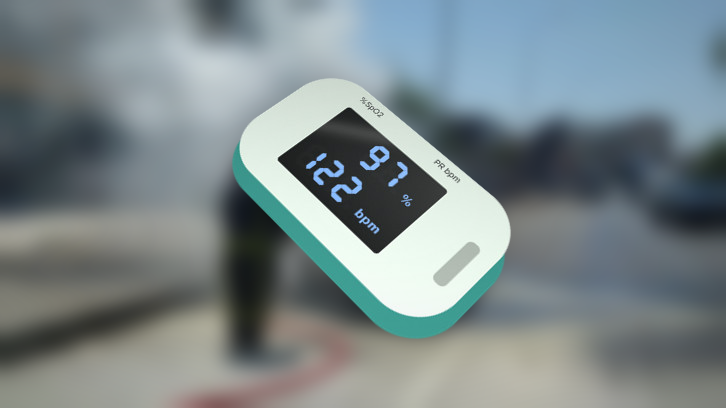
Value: 122 bpm
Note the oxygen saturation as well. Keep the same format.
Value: 97 %
